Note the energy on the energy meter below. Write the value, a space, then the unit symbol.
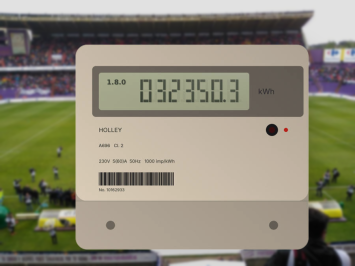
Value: 32350.3 kWh
